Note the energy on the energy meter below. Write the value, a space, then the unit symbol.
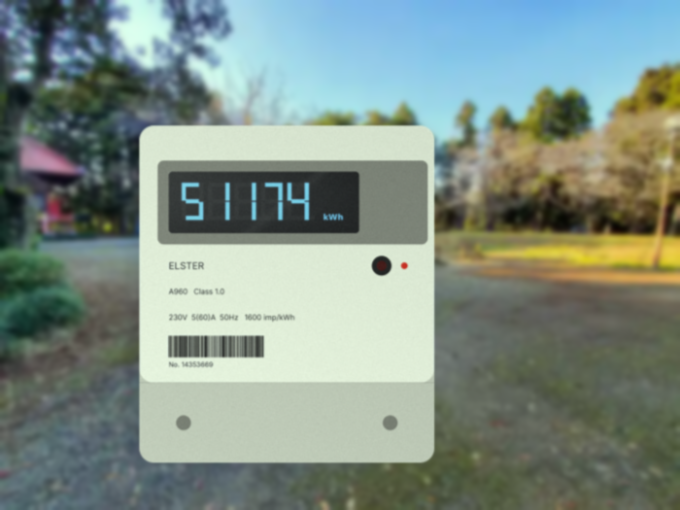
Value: 51174 kWh
